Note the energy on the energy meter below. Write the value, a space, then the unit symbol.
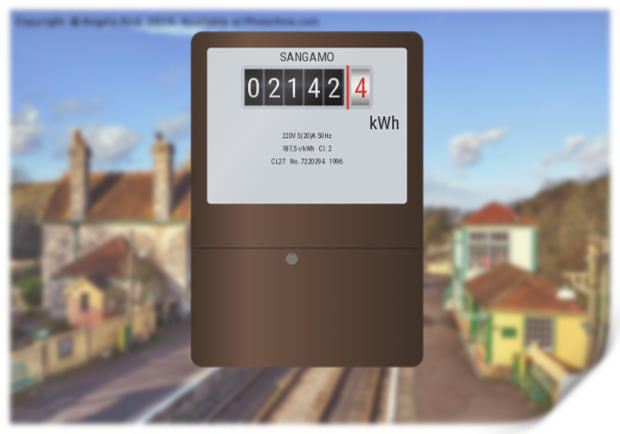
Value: 2142.4 kWh
